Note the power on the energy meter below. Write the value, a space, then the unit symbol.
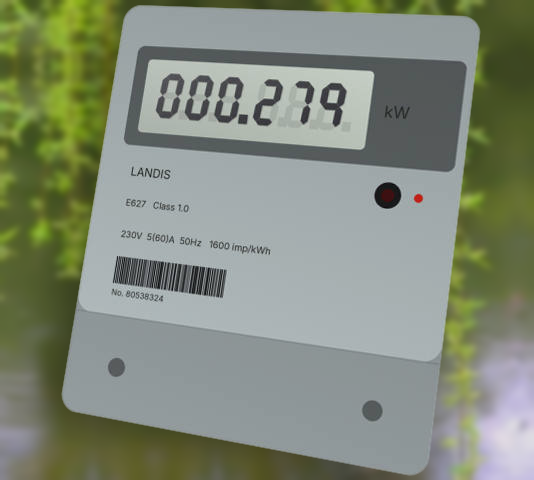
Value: 0.279 kW
